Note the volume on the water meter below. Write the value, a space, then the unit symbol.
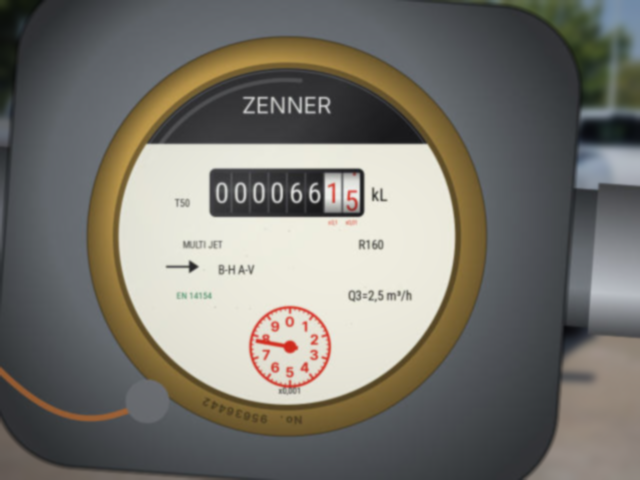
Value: 66.147 kL
